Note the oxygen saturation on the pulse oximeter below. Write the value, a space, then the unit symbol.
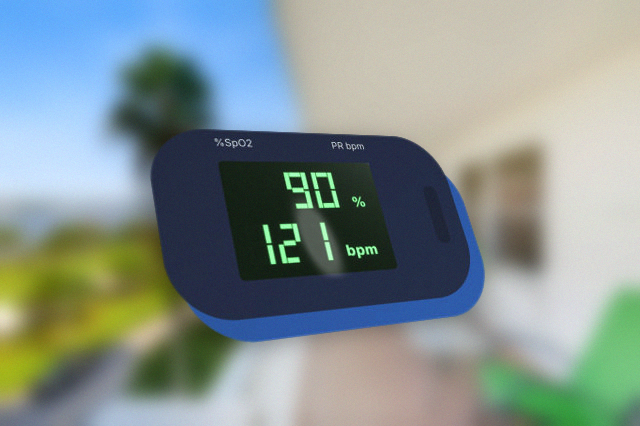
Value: 90 %
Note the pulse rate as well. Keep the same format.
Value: 121 bpm
